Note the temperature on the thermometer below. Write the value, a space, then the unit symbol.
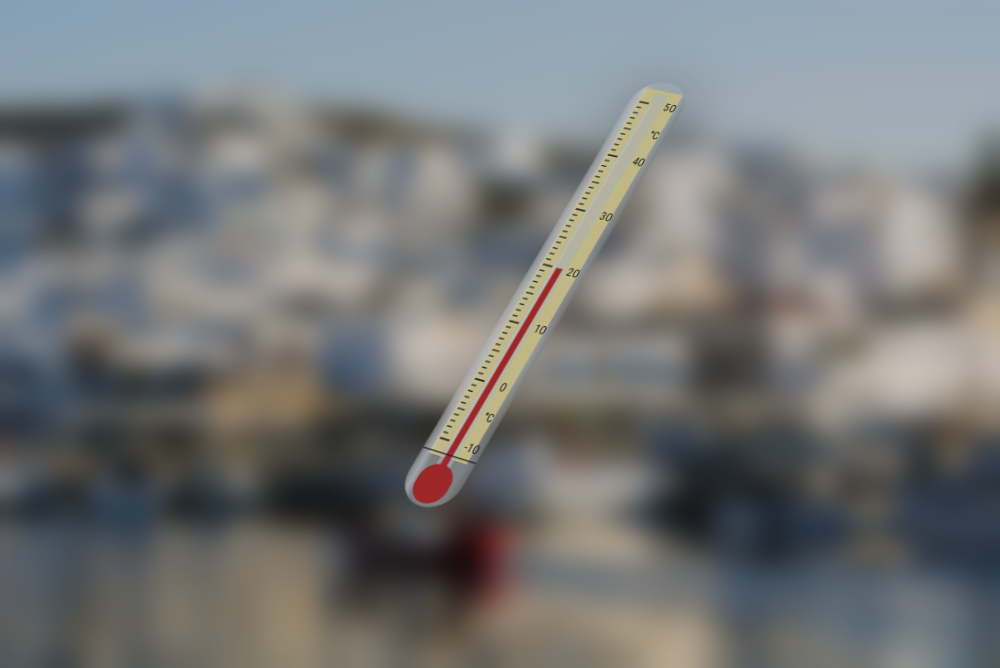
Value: 20 °C
